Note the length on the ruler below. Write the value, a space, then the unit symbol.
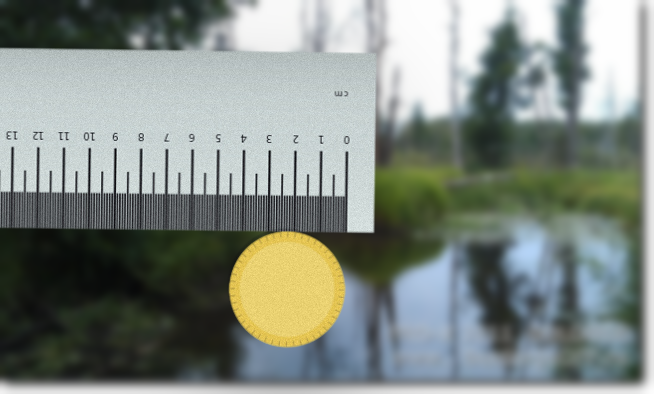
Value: 4.5 cm
